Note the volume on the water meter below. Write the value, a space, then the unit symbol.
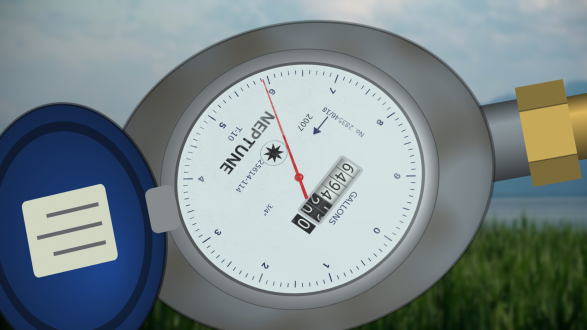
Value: 6494195.9 gal
